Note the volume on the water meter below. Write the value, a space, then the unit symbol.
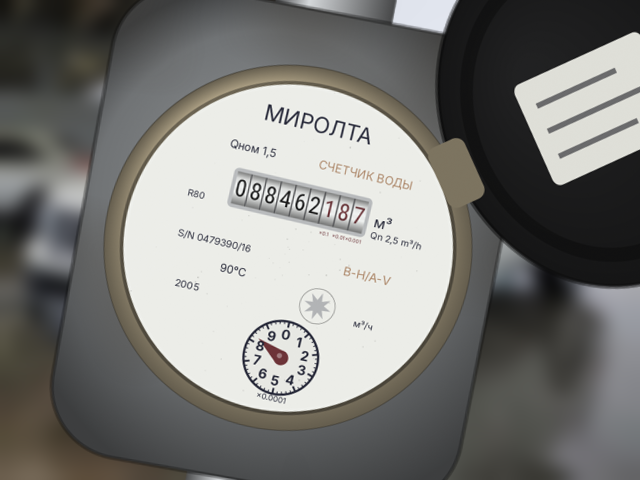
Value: 88462.1878 m³
